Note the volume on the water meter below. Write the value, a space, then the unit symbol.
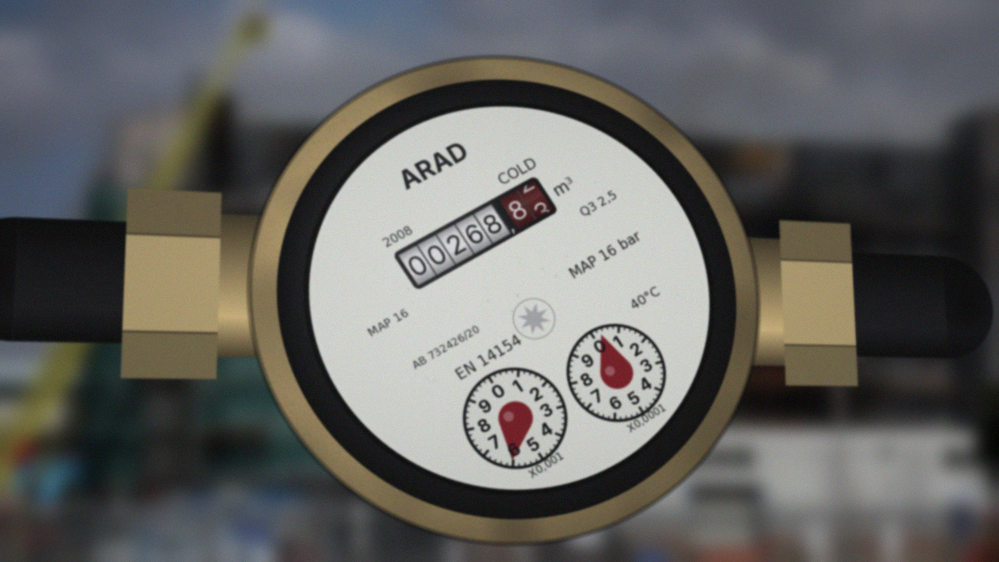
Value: 268.8260 m³
